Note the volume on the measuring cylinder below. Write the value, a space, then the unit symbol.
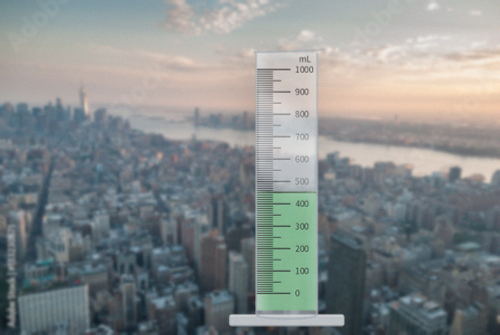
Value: 450 mL
